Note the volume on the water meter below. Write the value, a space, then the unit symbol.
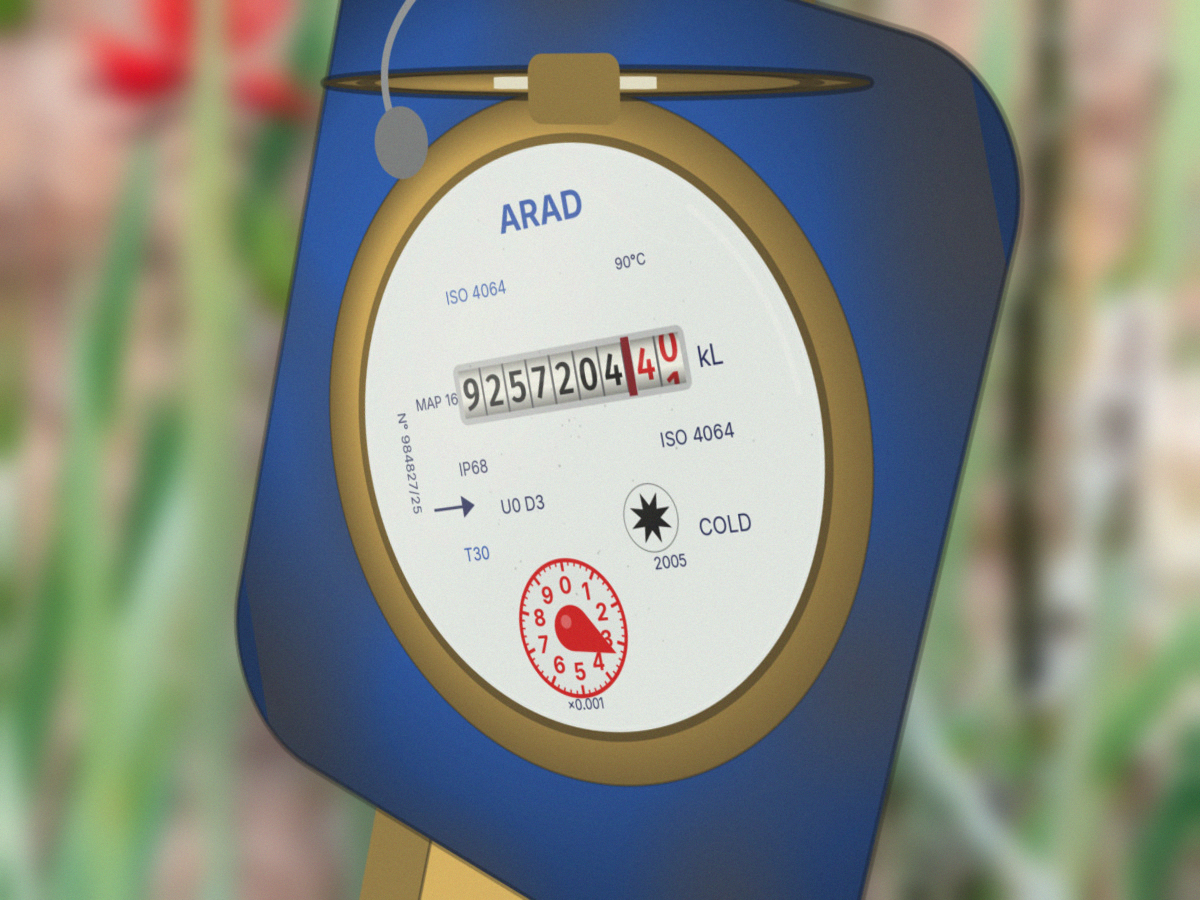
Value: 9257204.403 kL
